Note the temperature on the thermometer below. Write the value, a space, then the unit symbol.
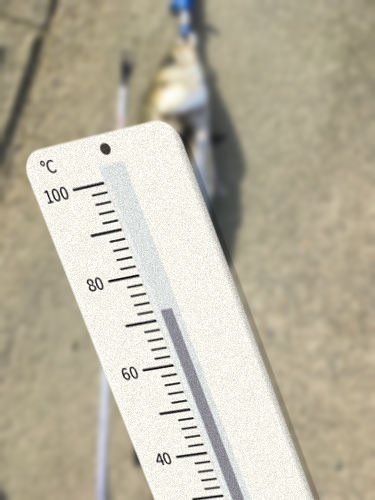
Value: 72 °C
